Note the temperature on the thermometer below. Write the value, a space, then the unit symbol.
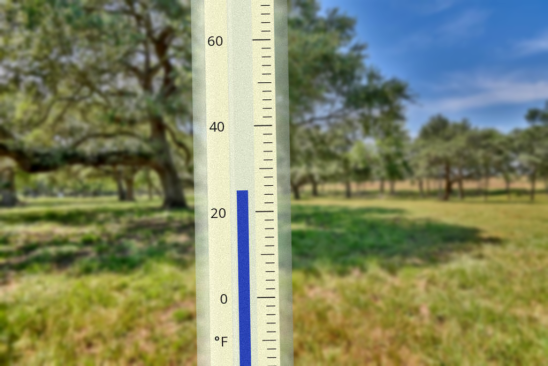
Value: 25 °F
